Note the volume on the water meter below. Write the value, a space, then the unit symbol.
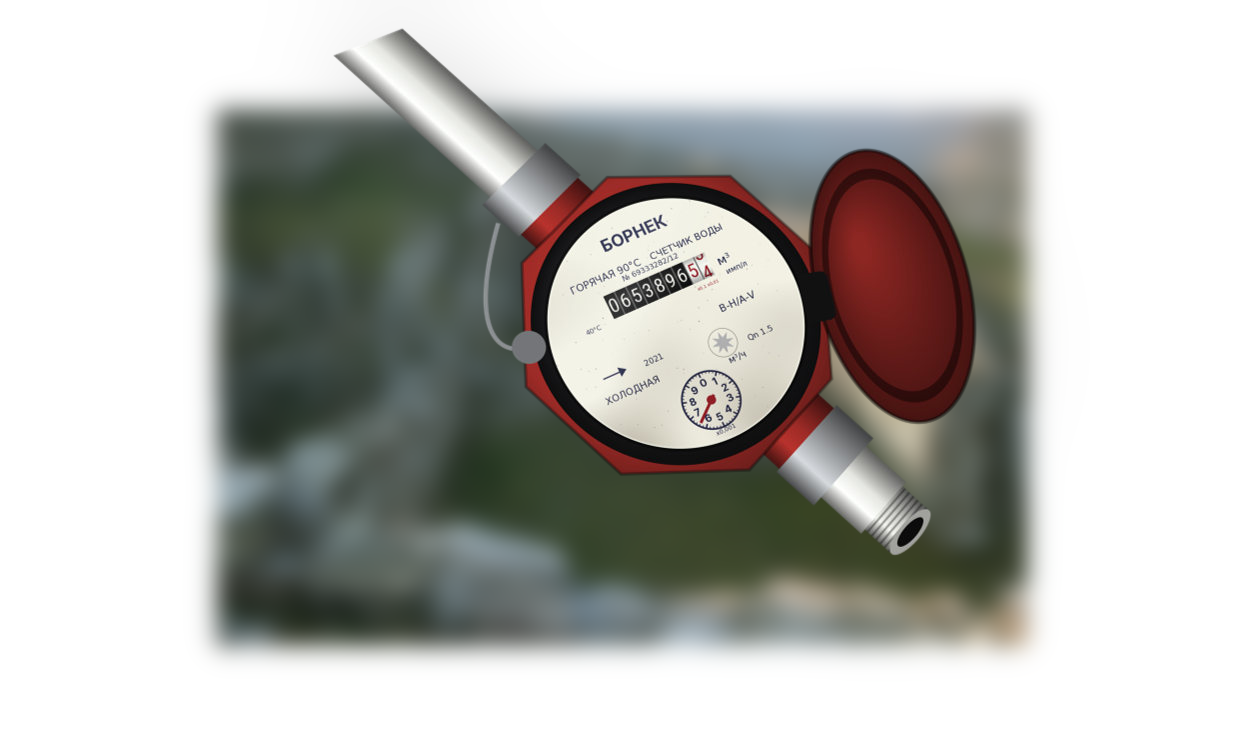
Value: 653896.536 m³
